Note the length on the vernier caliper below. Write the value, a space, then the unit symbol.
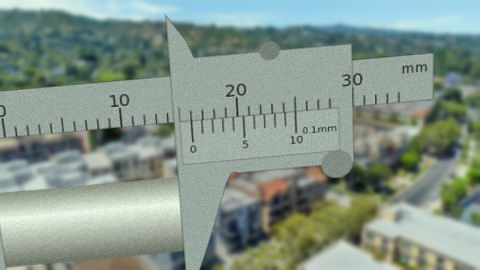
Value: 16.0 mm
